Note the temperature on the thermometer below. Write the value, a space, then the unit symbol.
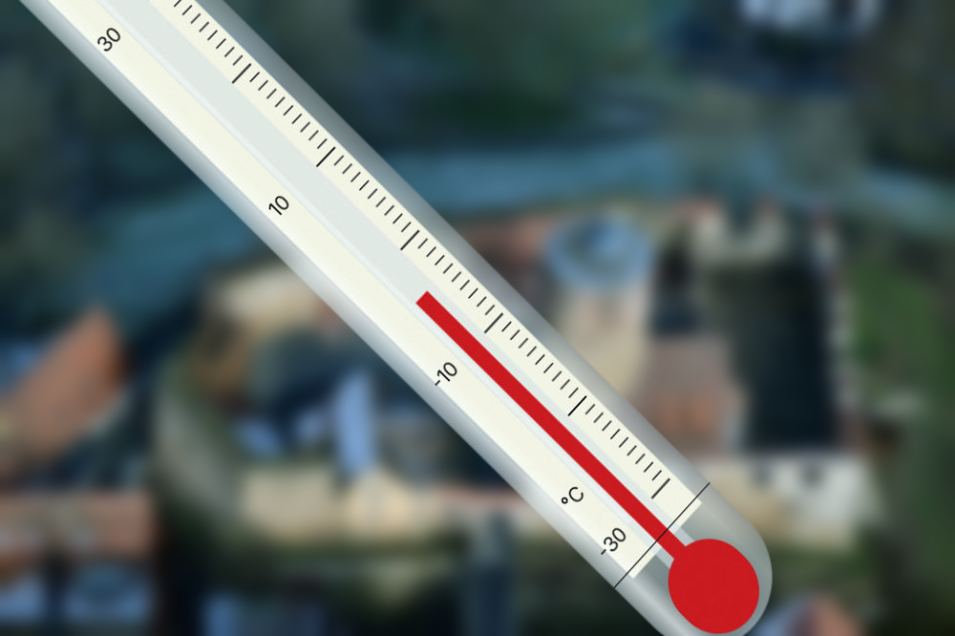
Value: -4 °C
